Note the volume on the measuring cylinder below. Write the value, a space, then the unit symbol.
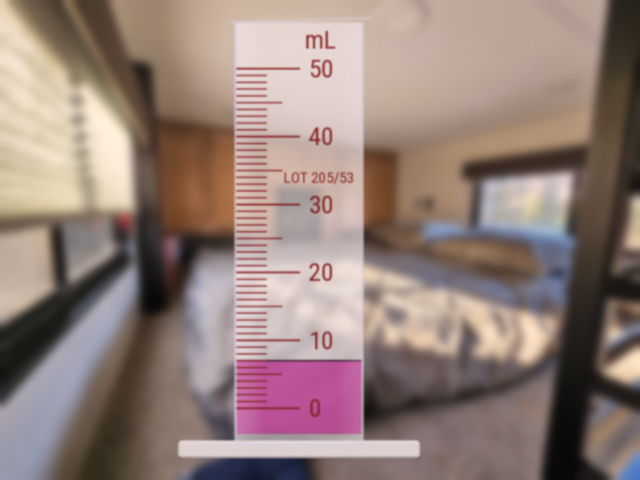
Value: 7 mL
